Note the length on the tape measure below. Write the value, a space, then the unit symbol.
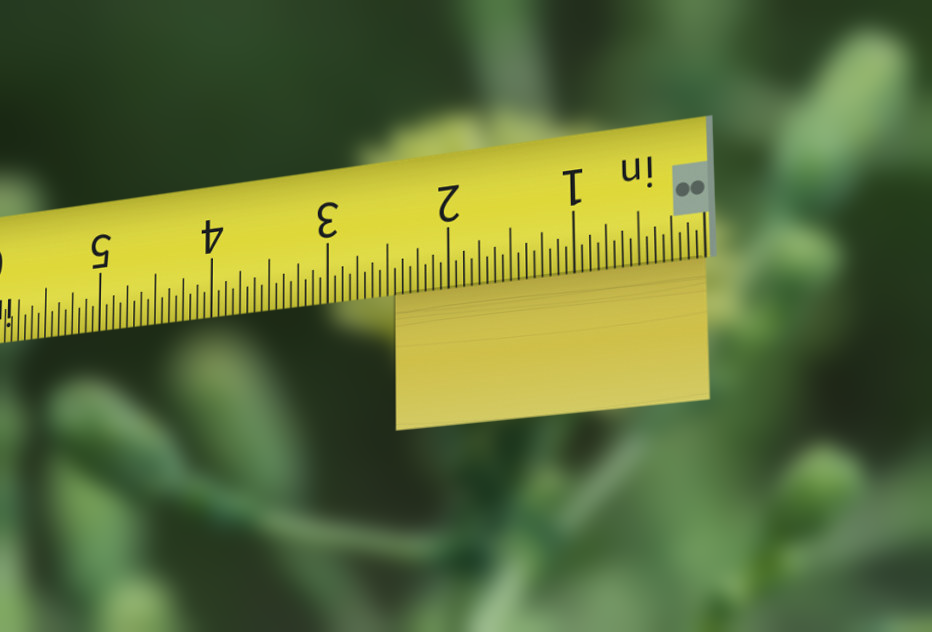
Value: 2.4375 in
